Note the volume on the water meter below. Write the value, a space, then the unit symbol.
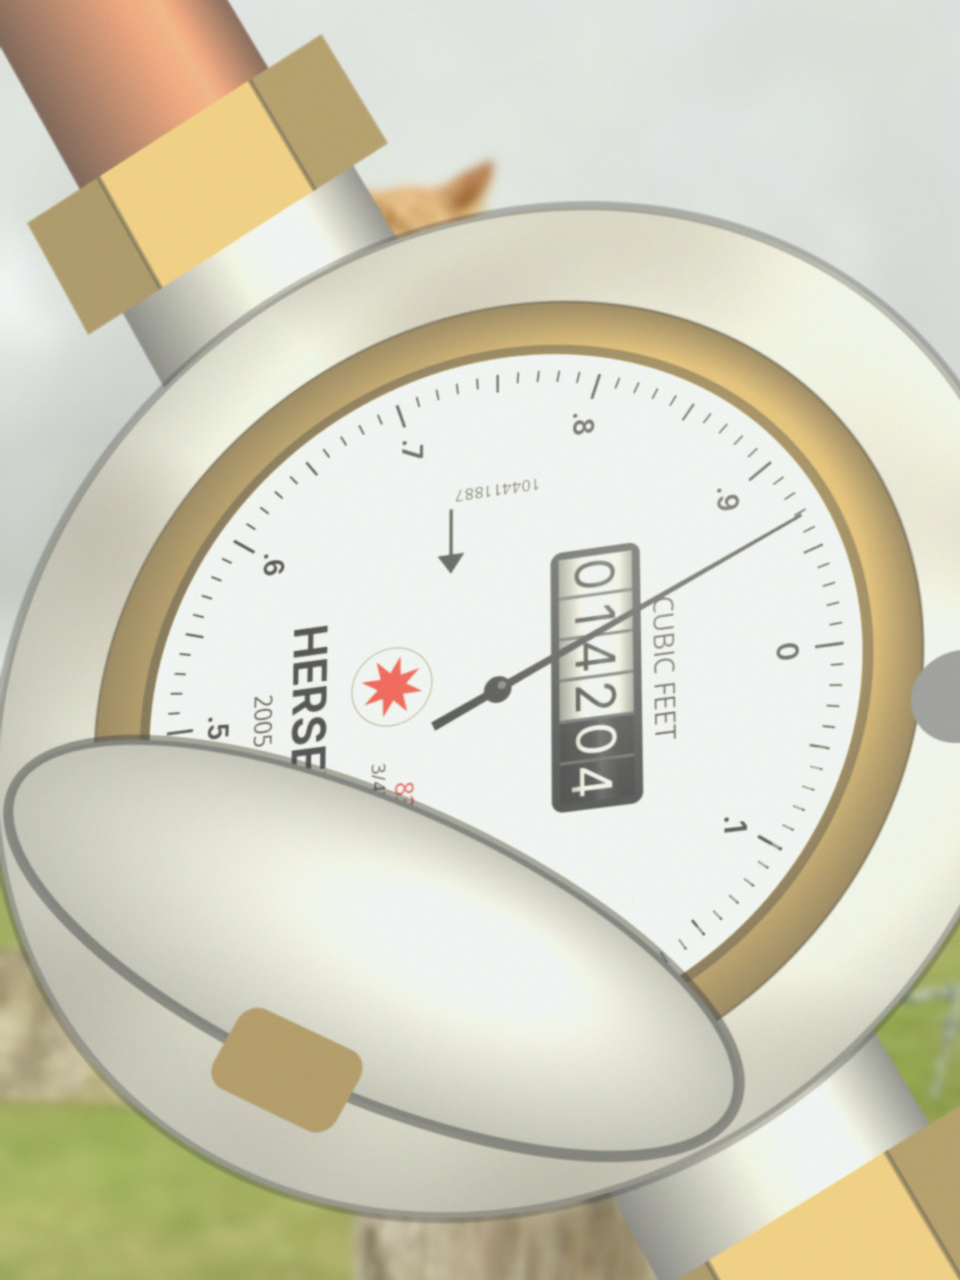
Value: 14203.93 ft³
